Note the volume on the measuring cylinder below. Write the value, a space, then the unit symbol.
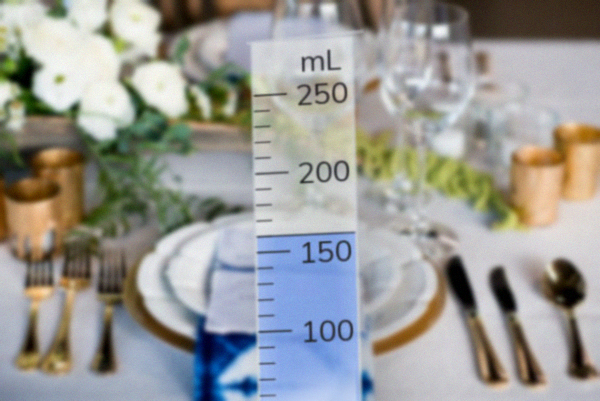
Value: 160 mL
